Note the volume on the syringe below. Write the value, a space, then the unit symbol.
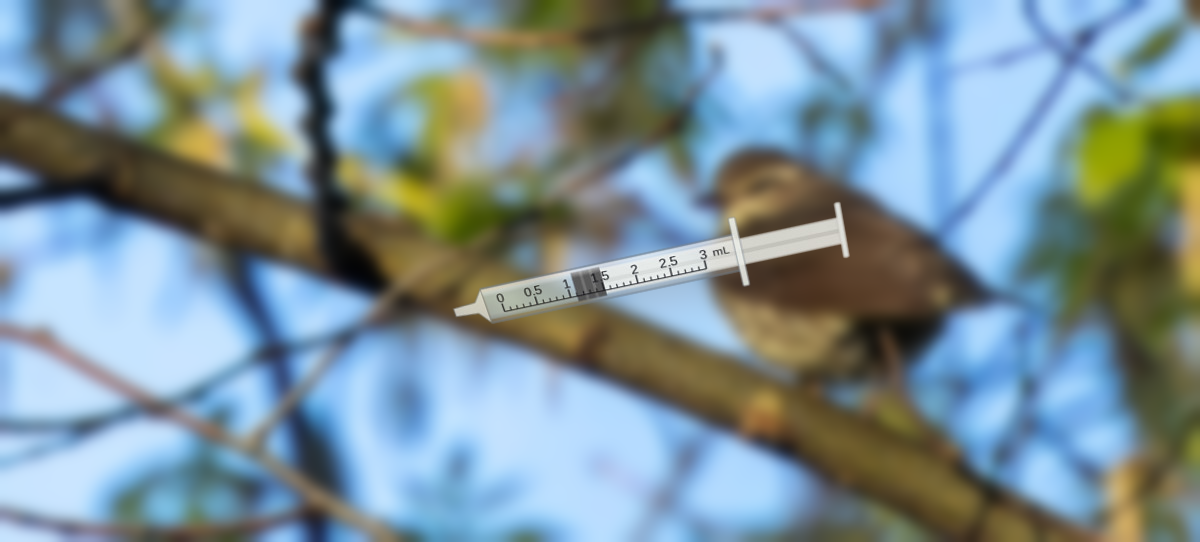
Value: 1.1 mL
